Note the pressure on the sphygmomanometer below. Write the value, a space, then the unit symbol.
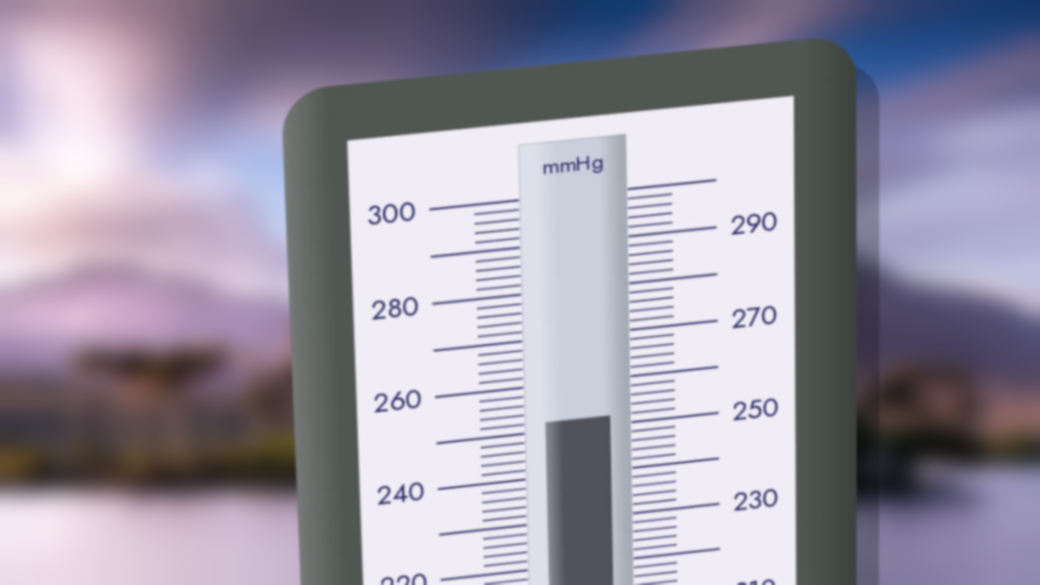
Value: 252 mmHg
